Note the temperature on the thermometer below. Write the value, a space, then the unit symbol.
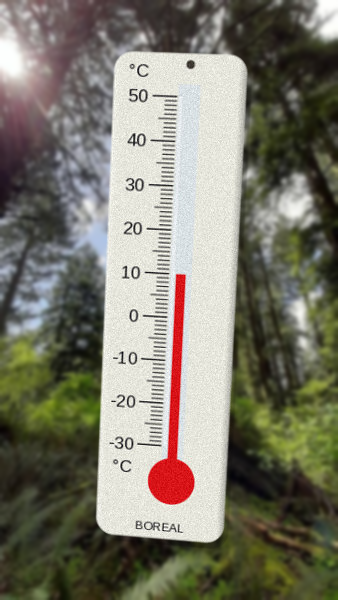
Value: 10 °C
